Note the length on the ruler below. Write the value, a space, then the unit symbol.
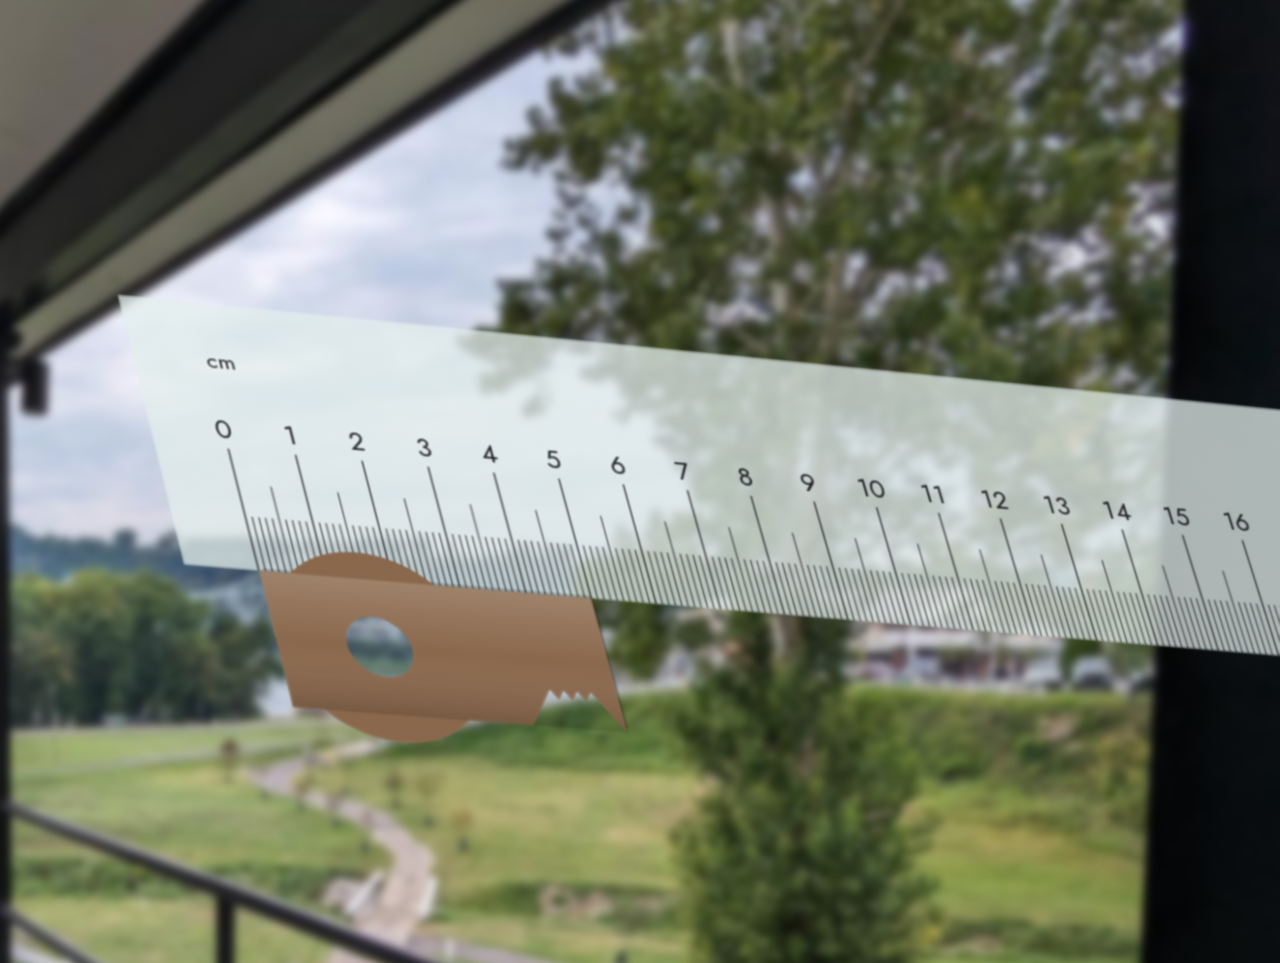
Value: 5 cm
